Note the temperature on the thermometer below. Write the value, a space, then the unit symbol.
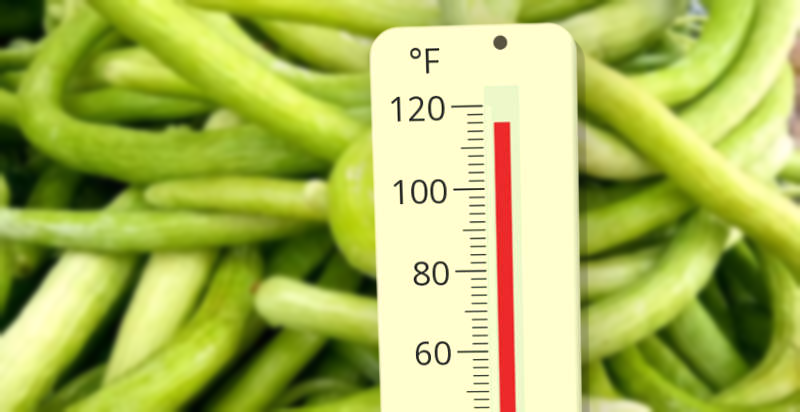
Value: 116 °F
